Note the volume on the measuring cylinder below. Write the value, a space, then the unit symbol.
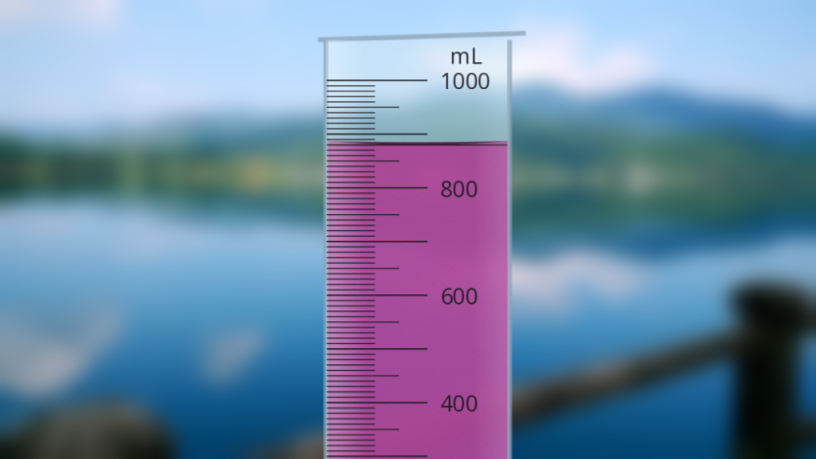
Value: 880 mL
